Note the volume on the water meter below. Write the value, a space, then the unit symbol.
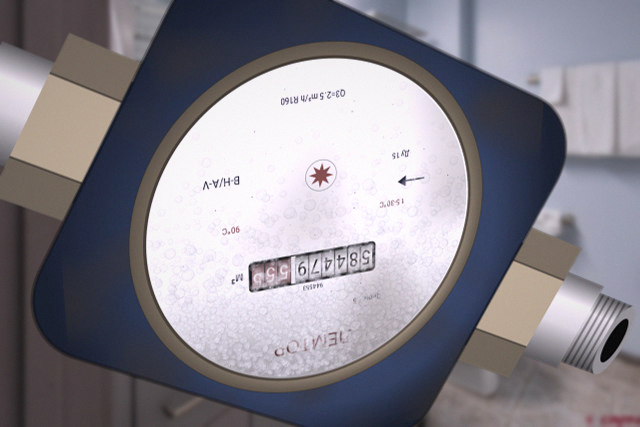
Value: 584479.555 m³
